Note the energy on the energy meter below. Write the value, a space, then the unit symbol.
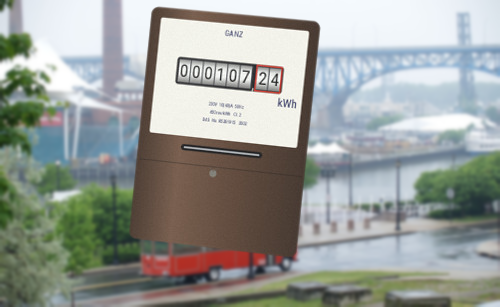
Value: 107.24 kWh
